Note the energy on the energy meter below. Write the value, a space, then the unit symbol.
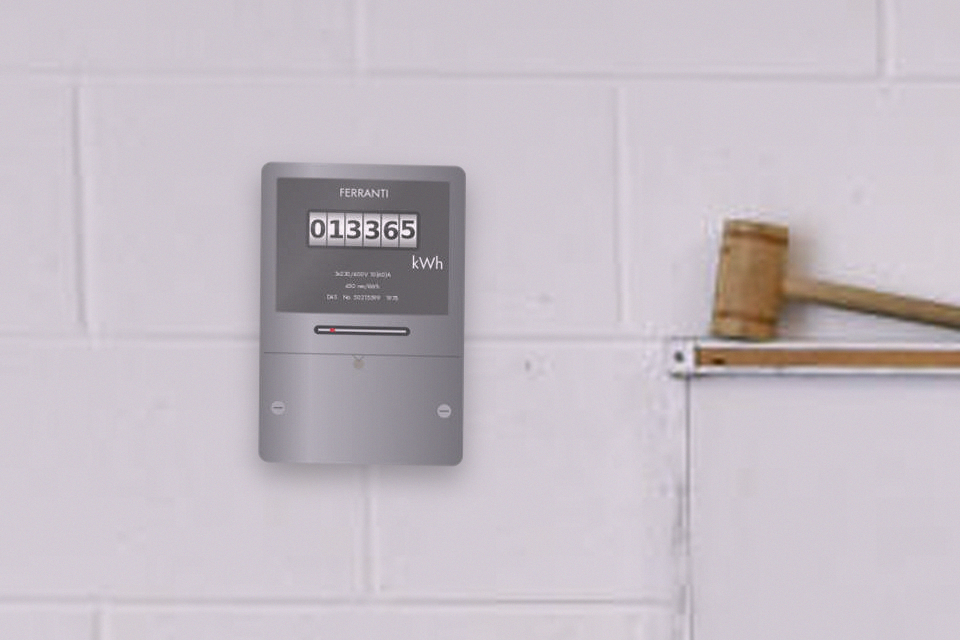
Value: 13365 kWh
